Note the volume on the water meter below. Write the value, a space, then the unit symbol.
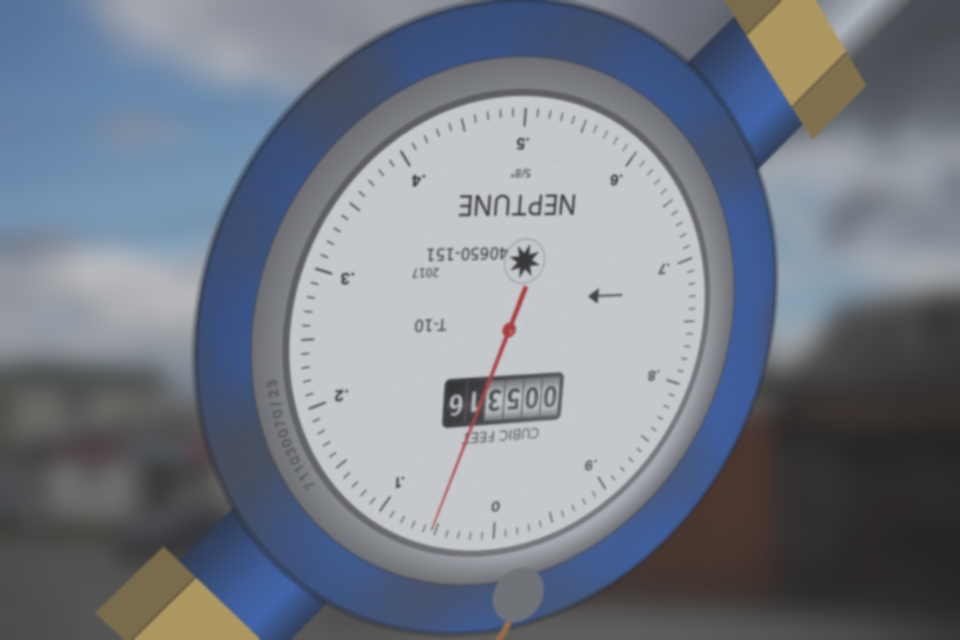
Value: 5316.05 ft³
